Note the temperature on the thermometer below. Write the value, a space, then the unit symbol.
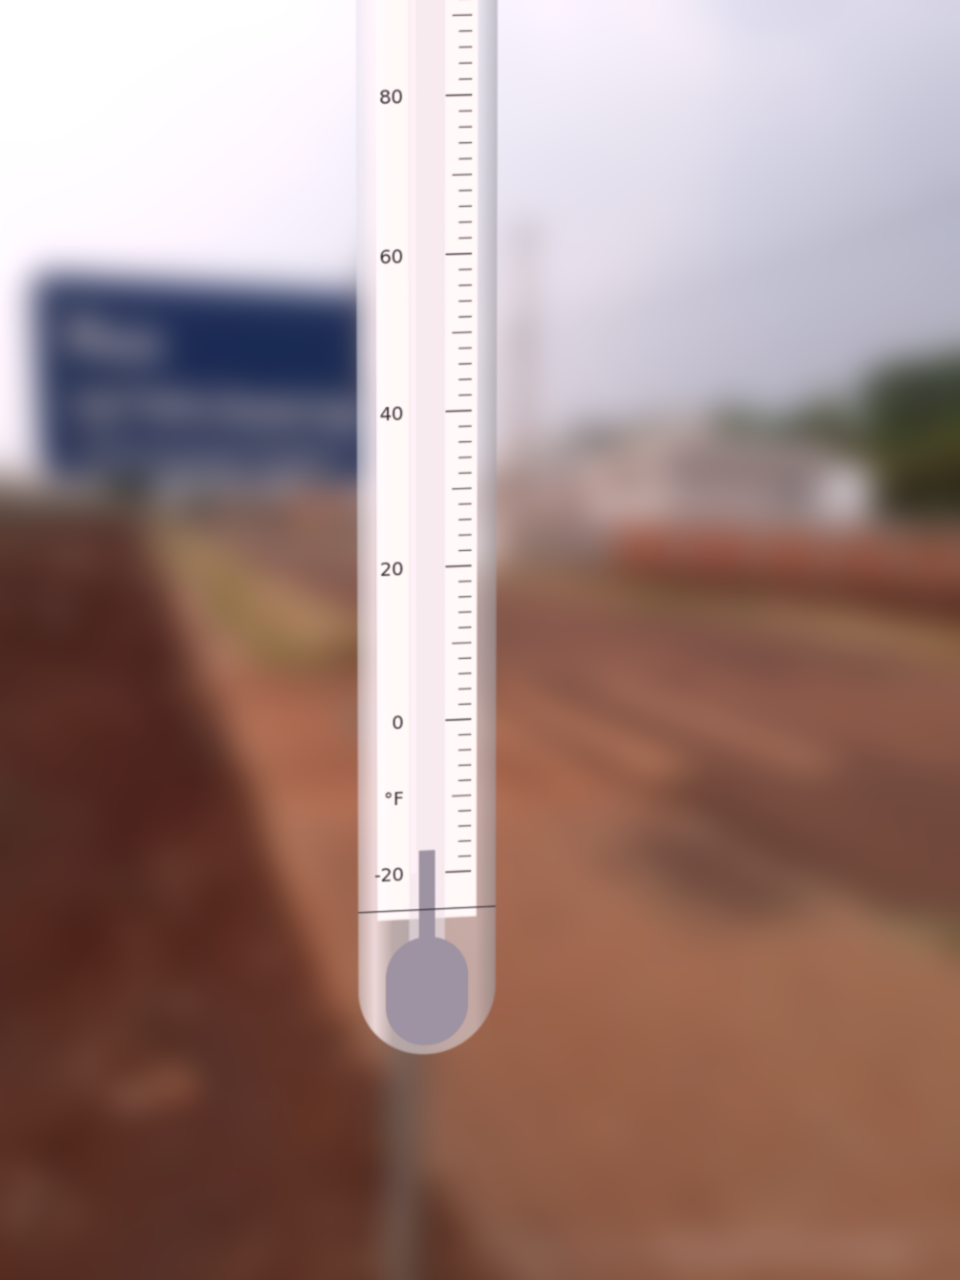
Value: -17 °F
